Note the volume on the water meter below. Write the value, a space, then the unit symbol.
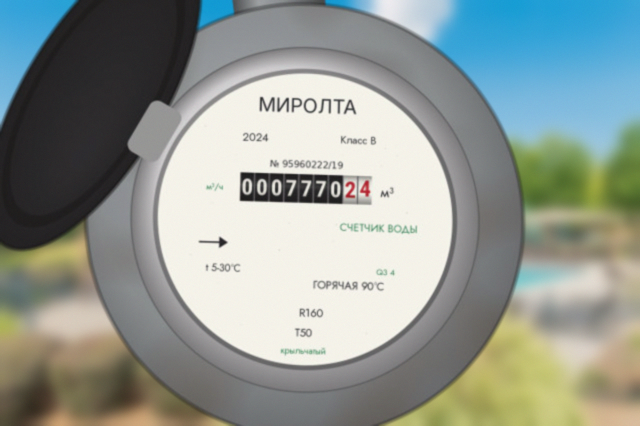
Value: 7770.24 m³
